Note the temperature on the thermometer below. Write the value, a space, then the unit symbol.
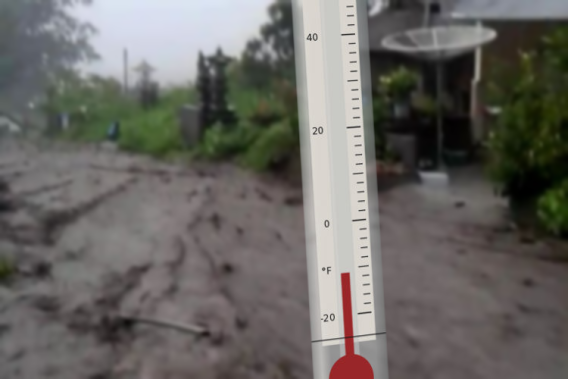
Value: -11 °F
